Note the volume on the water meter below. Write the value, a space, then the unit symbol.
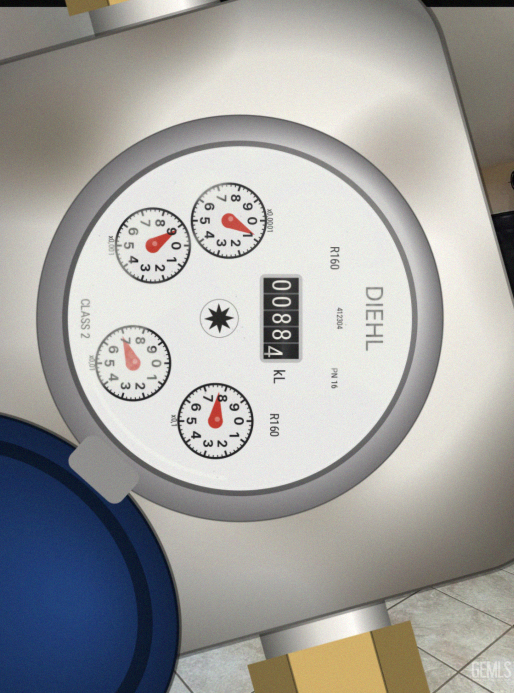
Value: 883.7690 kL
